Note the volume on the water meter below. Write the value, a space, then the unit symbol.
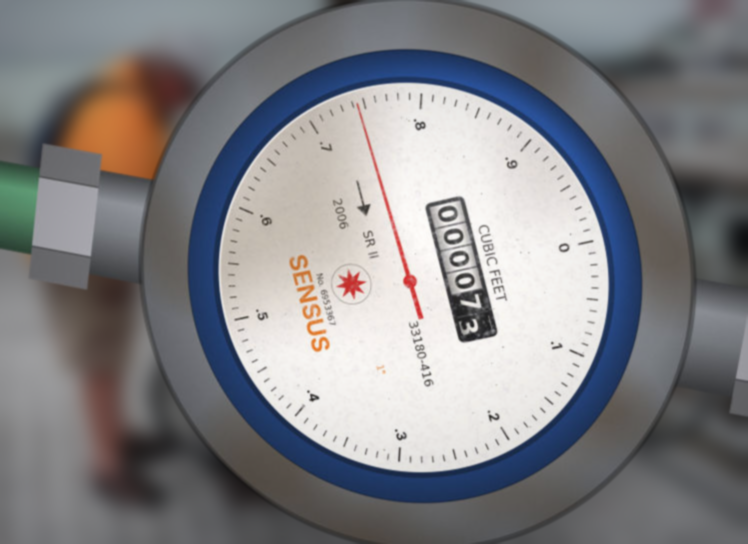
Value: 72.74 ft³
